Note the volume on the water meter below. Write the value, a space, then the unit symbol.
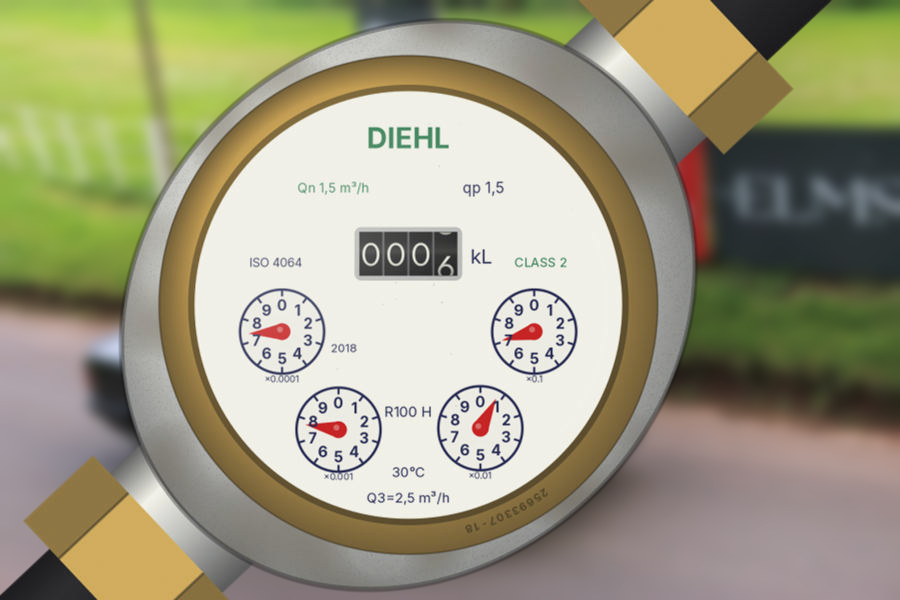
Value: 5.7077 kL
